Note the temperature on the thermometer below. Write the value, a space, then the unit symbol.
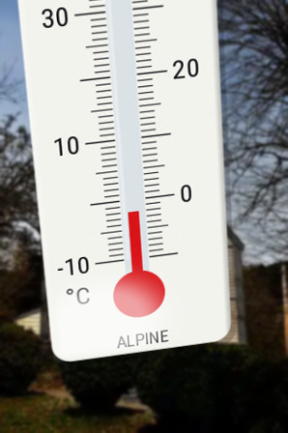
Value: -2 °C
